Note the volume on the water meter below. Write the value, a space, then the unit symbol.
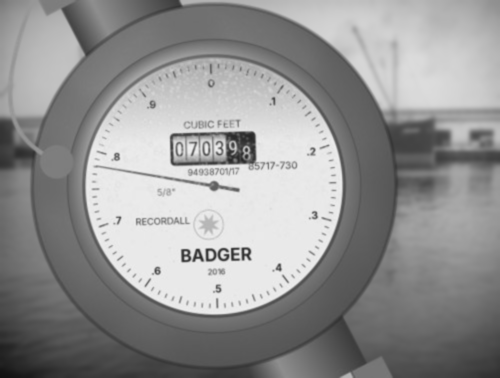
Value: 70397.78 ft³
